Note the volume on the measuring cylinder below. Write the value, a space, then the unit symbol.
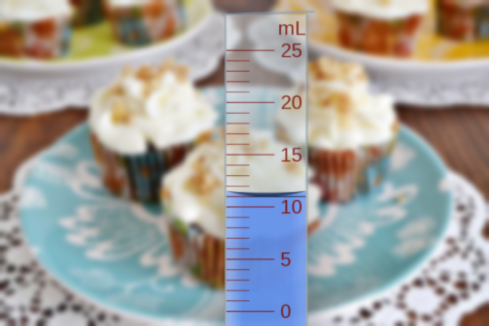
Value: 11 mL
